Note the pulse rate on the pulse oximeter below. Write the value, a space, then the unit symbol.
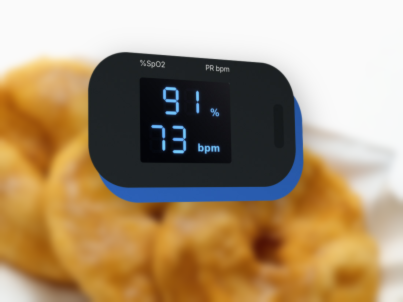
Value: 73 bpm
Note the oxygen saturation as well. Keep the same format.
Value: 91 %
